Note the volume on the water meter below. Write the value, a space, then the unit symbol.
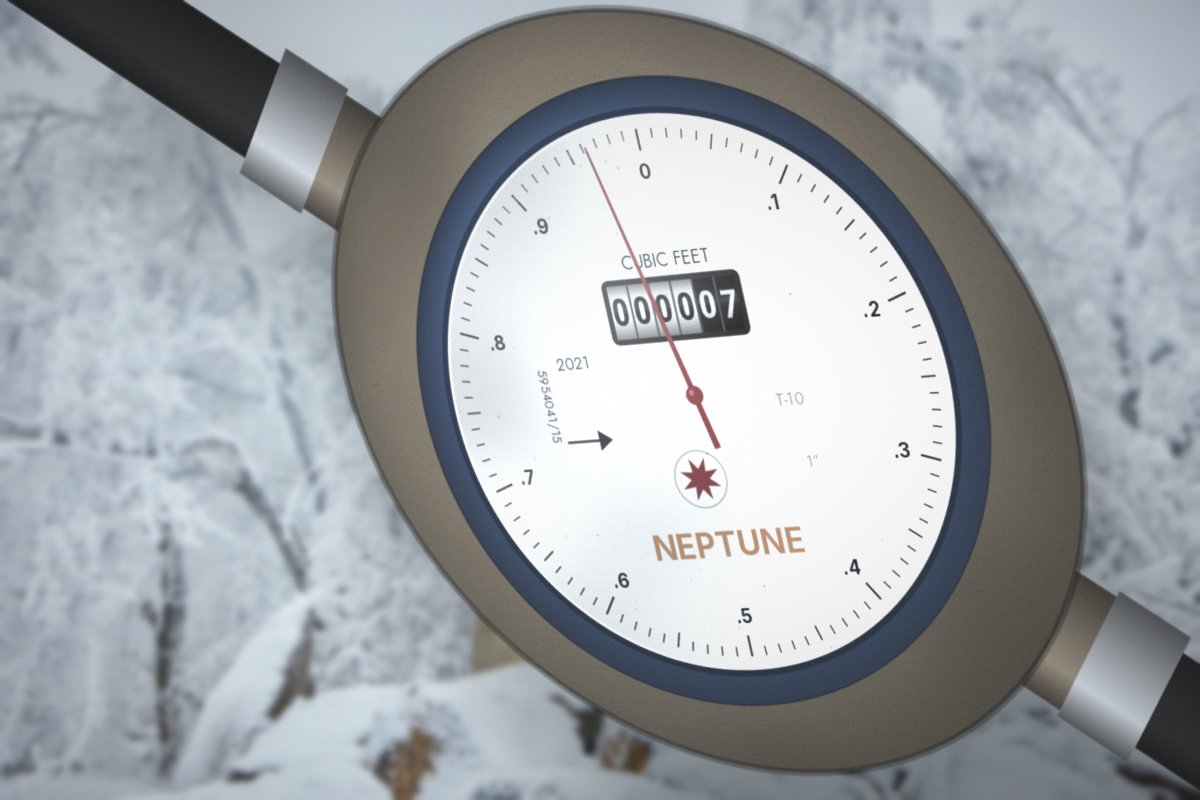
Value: 6.96 ft³
